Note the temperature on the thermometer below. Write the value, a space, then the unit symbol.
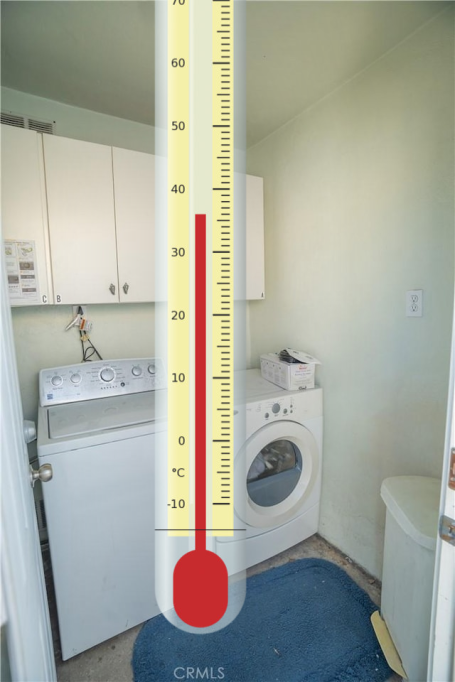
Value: 36 °C
